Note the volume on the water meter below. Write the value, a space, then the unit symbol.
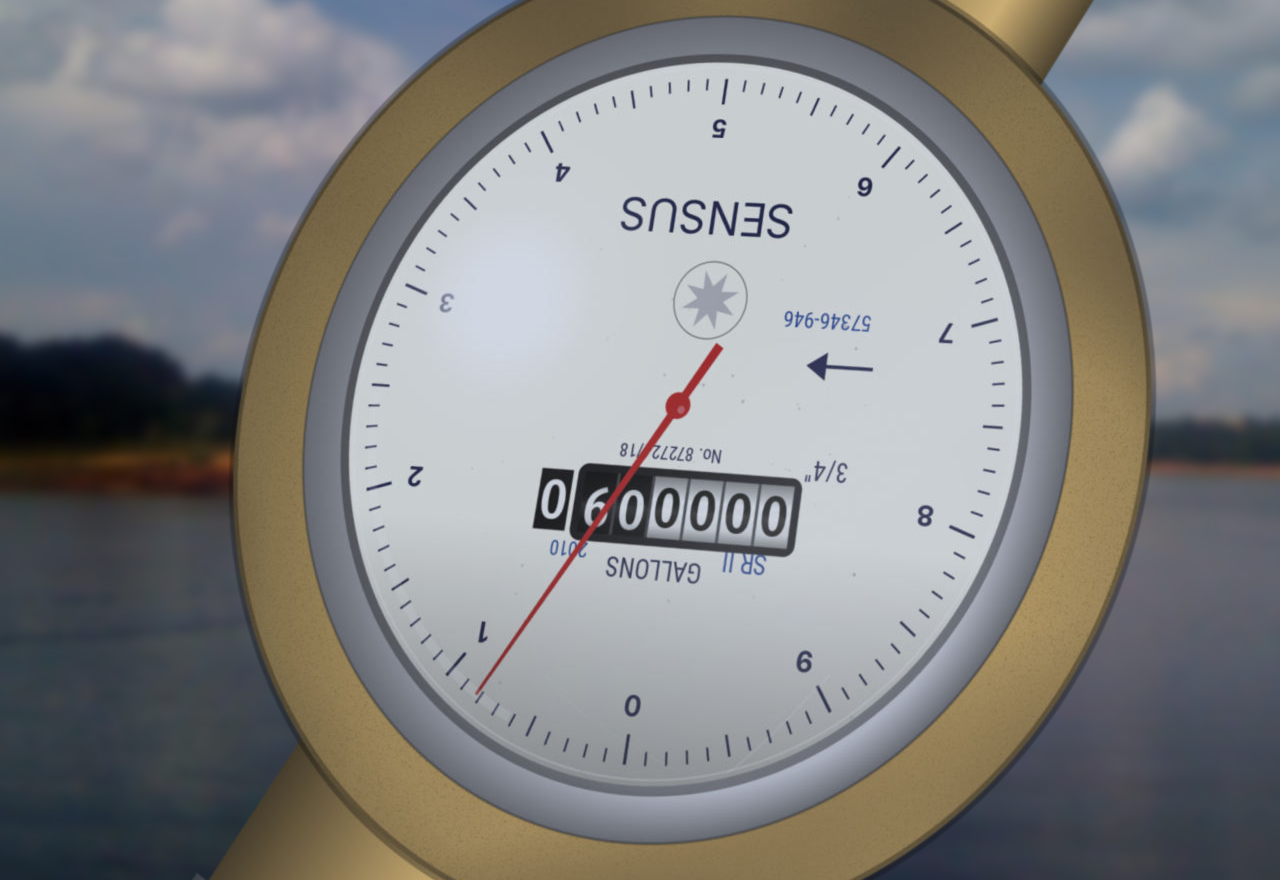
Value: 90.8 gal
